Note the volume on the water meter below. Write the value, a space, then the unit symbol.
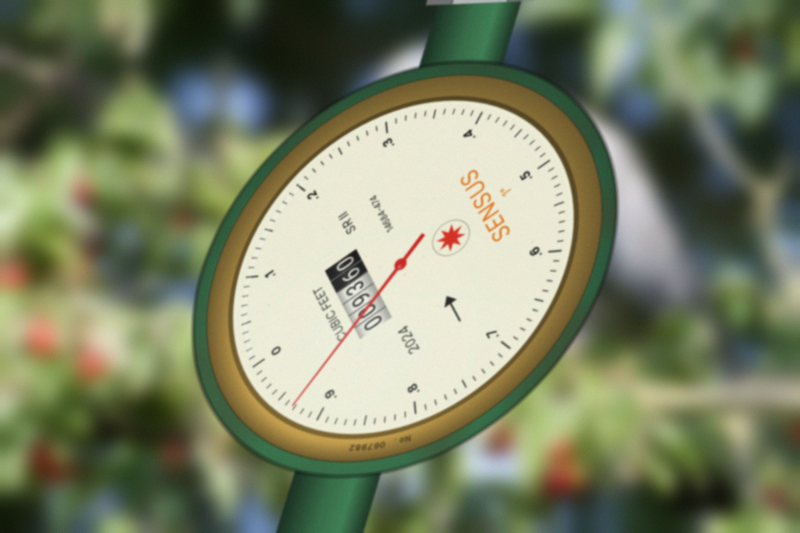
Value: 9359.93 ft³
